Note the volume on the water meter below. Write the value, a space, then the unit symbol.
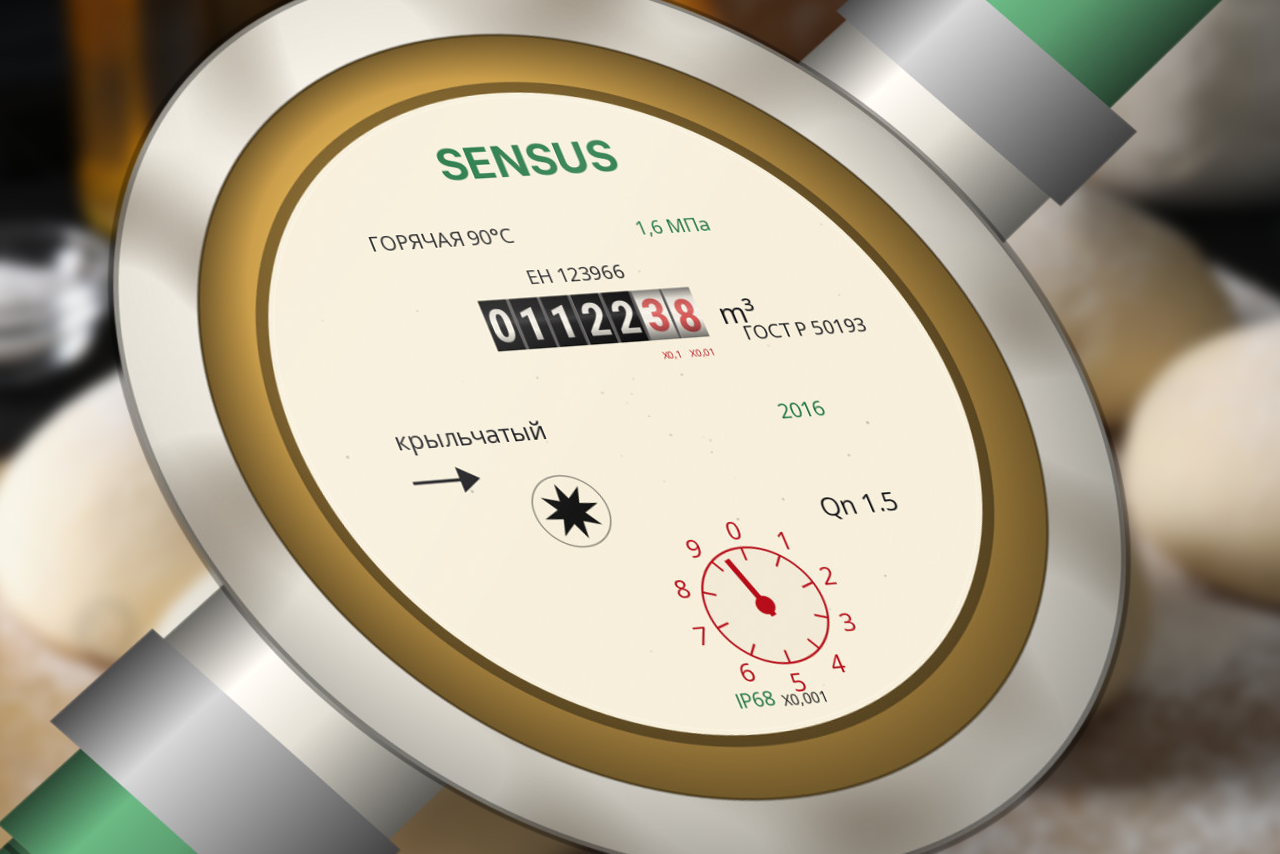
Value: 1122.379 m³
